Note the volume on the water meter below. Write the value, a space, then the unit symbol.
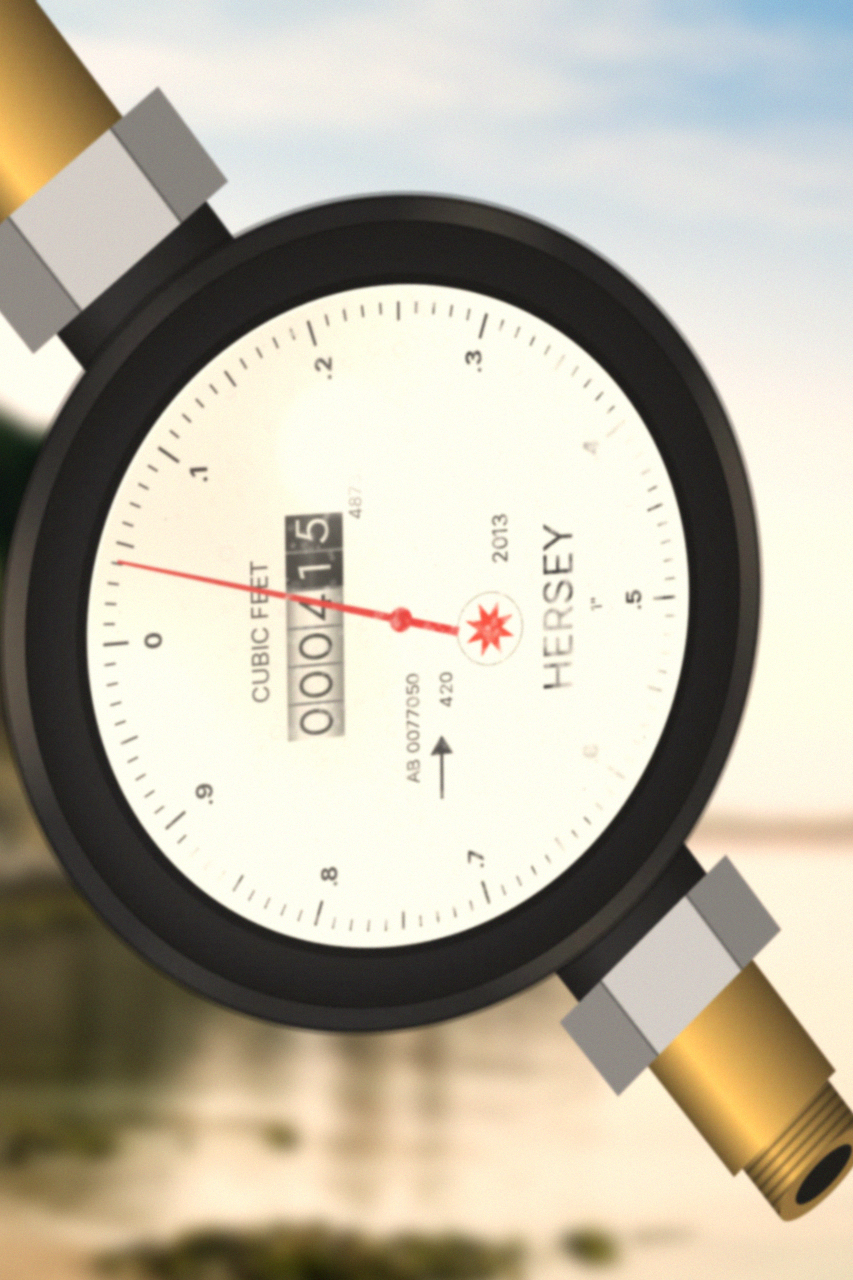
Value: 415.04 ft³
